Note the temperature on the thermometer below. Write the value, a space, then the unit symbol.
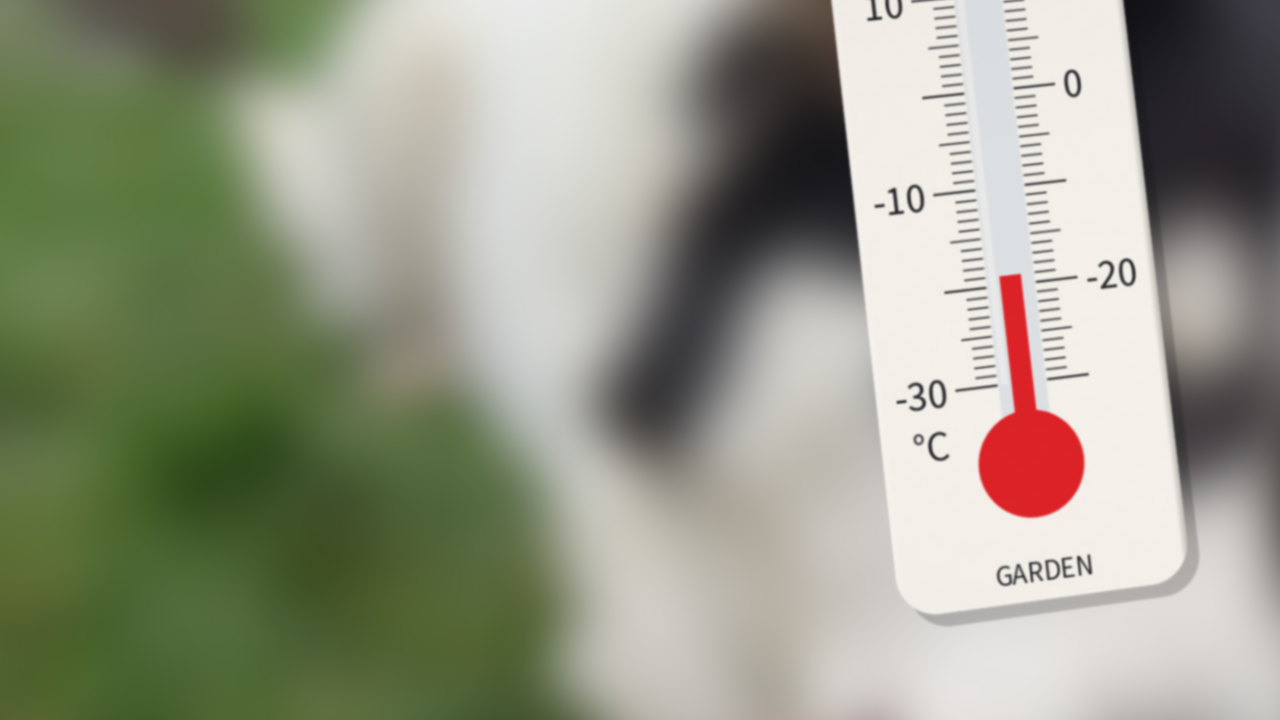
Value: -19 °C
